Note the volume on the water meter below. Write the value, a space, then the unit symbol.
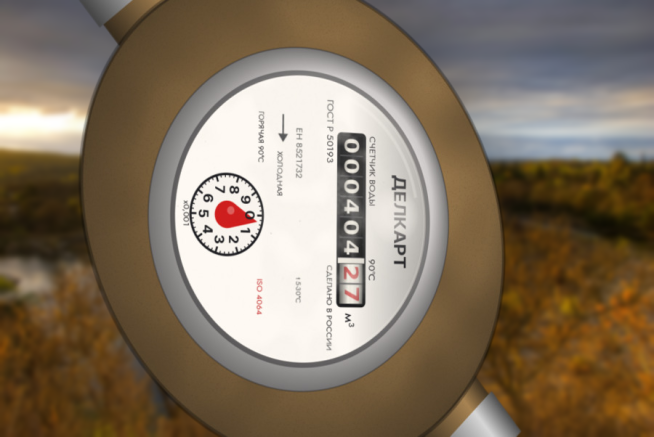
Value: 404.270 m³
